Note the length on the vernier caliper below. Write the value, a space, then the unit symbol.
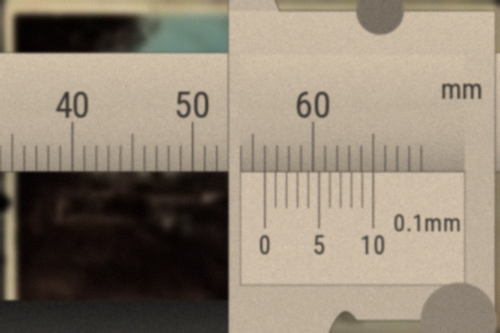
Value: 56.0 mm
